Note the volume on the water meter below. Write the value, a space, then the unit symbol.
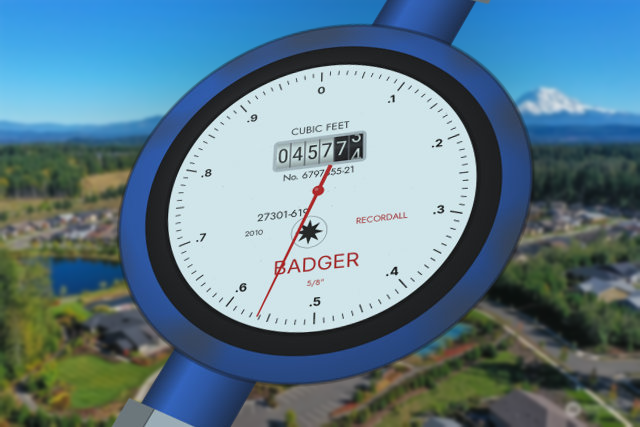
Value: 45773.56 ft³
